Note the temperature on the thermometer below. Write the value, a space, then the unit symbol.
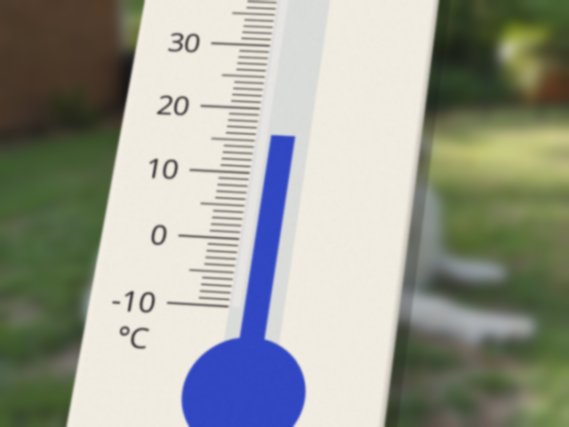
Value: 16 °C
